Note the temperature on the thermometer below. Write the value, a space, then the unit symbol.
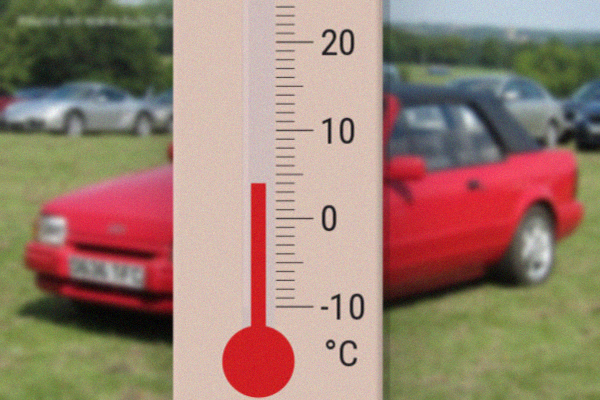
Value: 4 °C
